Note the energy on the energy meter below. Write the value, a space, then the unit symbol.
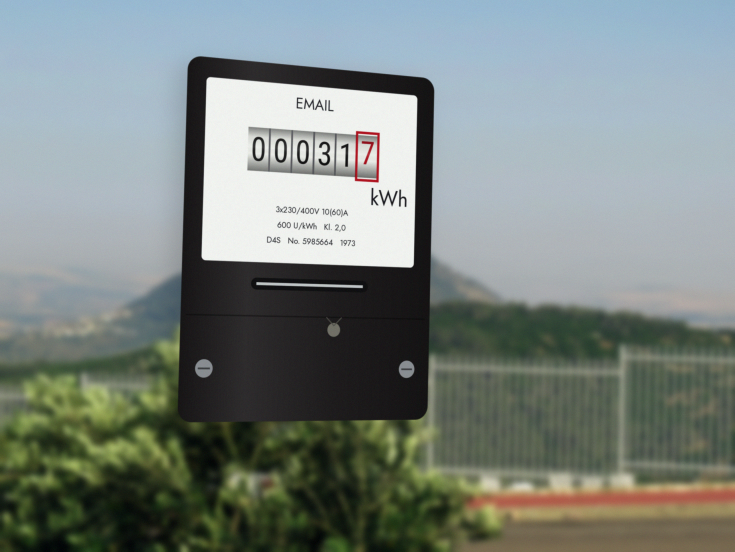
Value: 31.7 kWh
